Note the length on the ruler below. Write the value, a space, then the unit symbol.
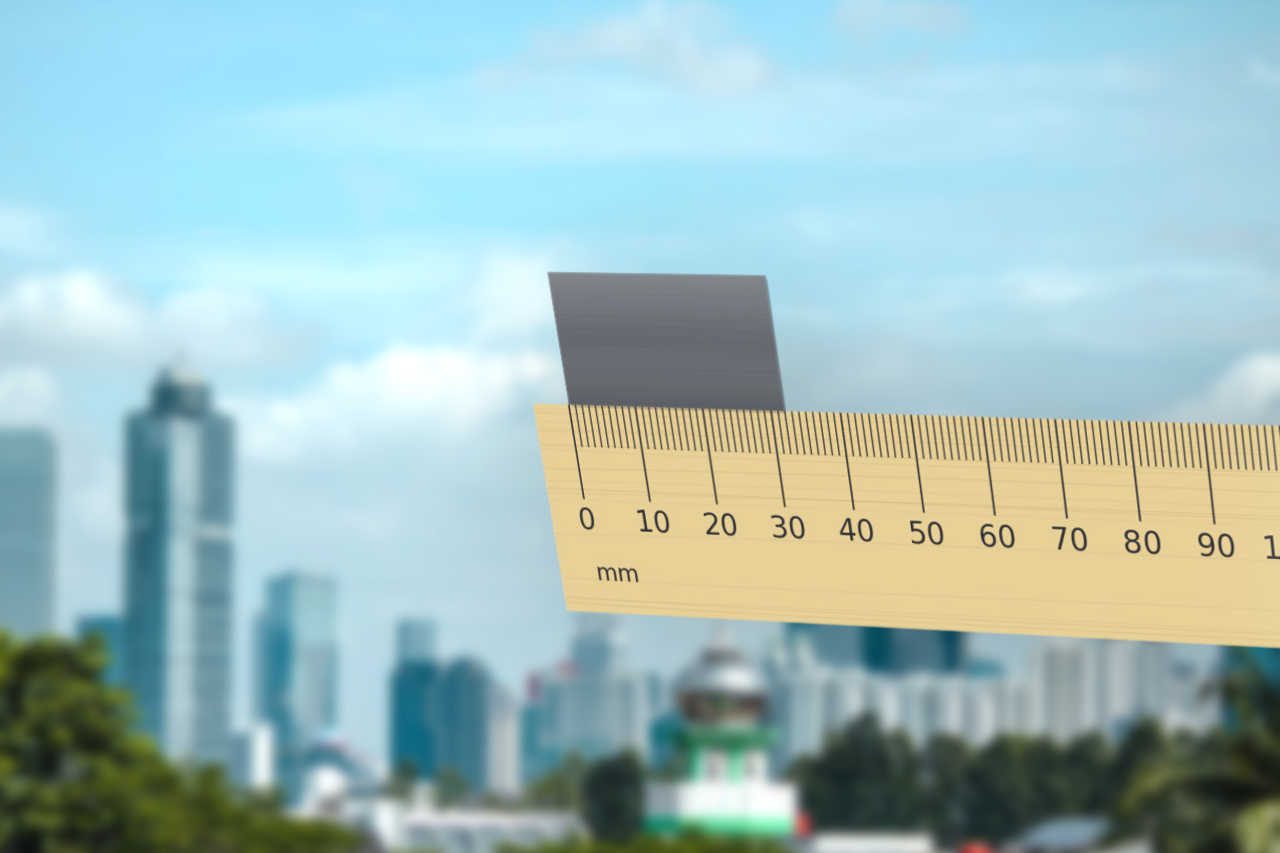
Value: 32 mm
